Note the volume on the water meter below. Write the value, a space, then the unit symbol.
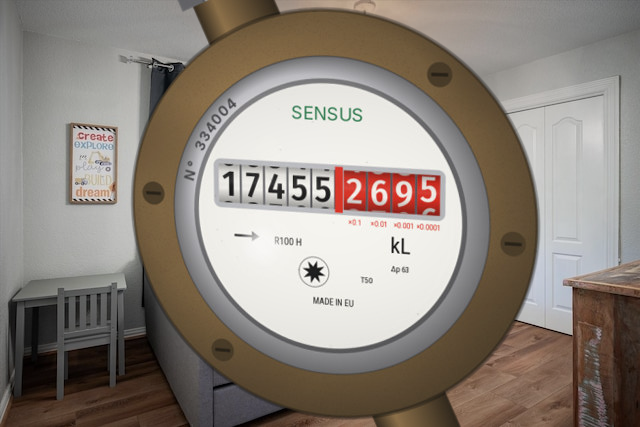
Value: 17455.2695 kL
